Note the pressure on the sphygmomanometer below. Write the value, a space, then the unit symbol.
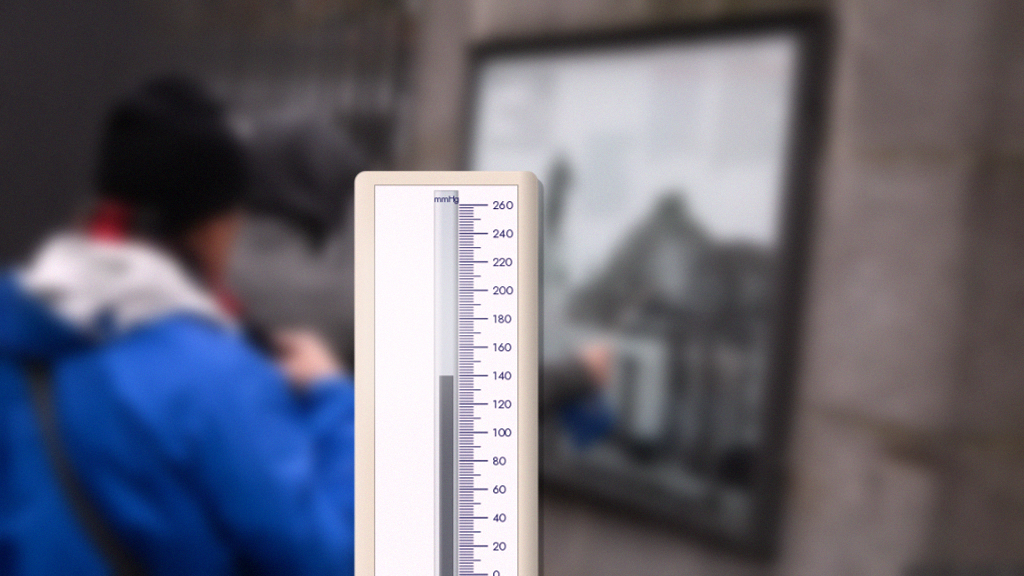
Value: 140 mmHg
